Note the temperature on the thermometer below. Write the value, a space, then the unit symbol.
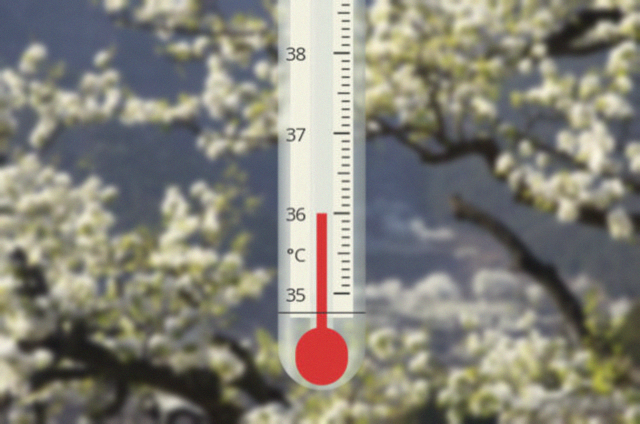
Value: 36 °C
